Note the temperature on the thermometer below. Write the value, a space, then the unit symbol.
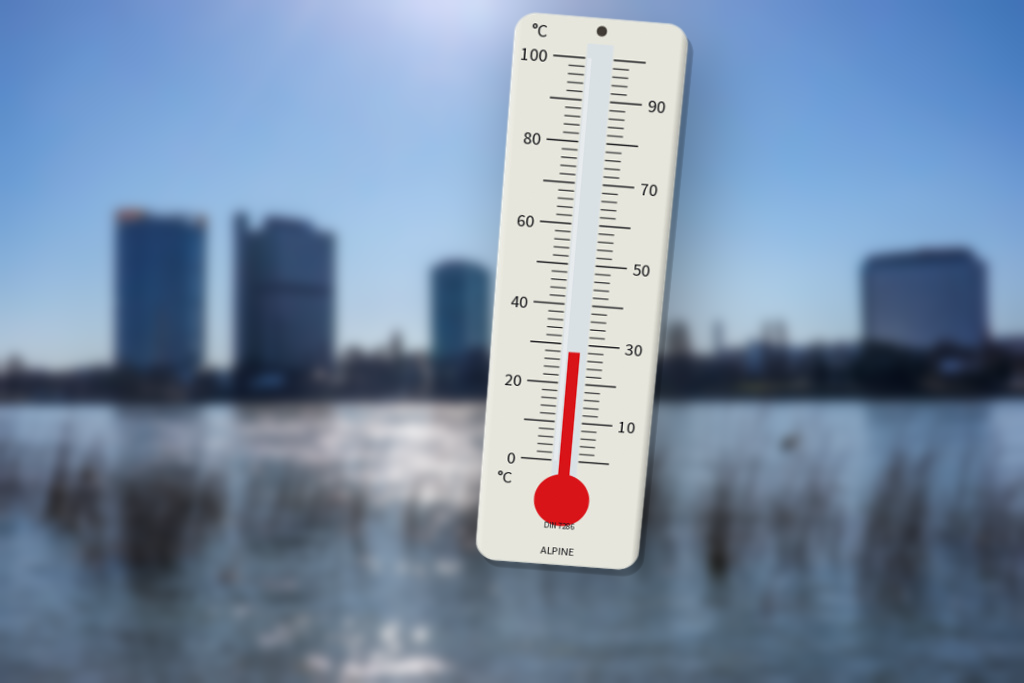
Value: 28 °C
